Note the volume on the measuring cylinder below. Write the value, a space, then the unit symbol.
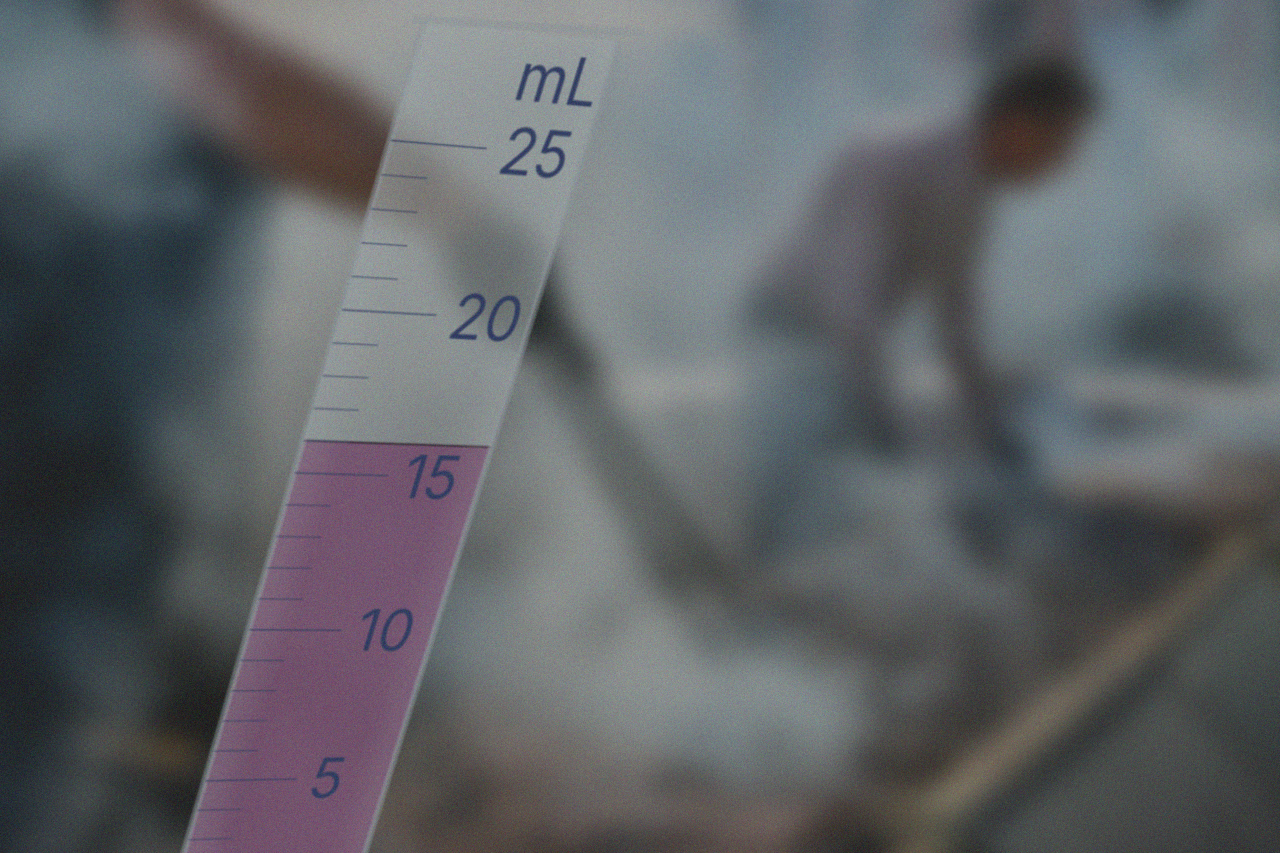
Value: 16 mL
